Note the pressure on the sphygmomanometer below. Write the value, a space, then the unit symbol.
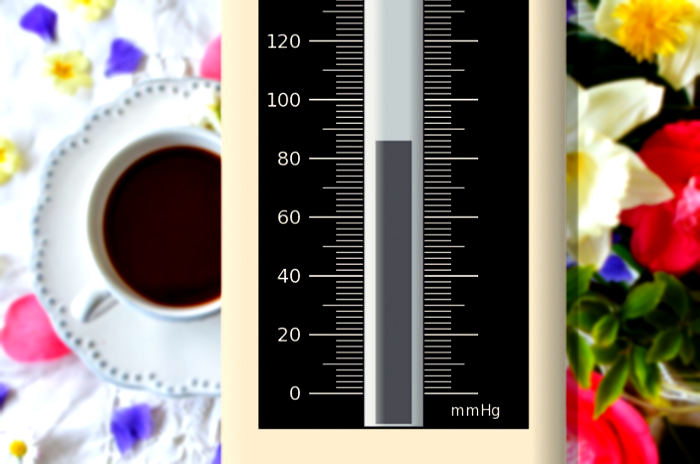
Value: 86 mmHg
